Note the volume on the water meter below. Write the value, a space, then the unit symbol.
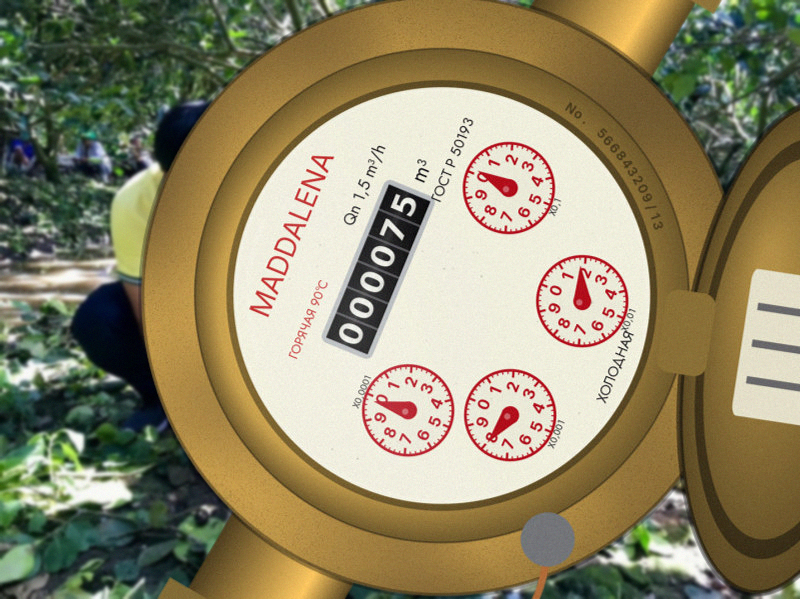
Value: 75.0179 m³
